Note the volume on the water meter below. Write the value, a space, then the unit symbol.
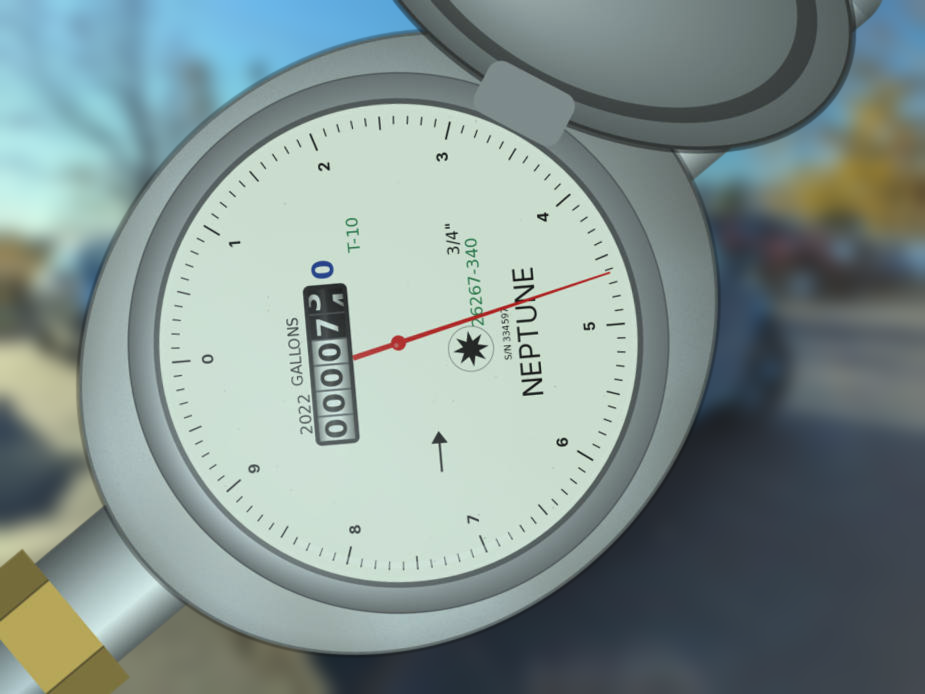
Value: 734.6 gal
